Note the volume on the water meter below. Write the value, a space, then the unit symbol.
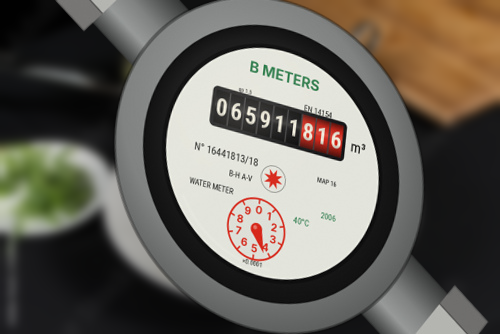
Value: 65911.8164 m³
